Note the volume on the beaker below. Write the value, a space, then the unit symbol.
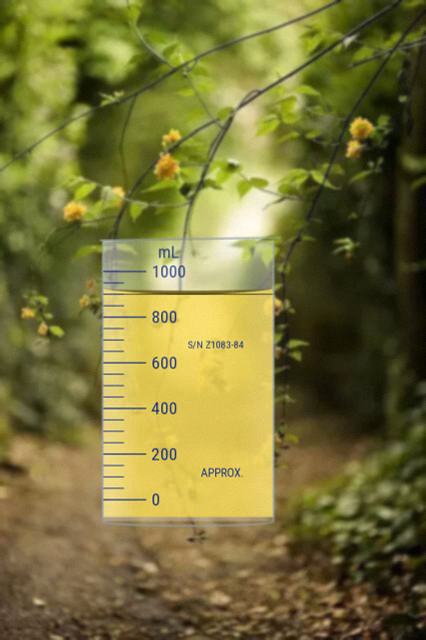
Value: 900 mL
